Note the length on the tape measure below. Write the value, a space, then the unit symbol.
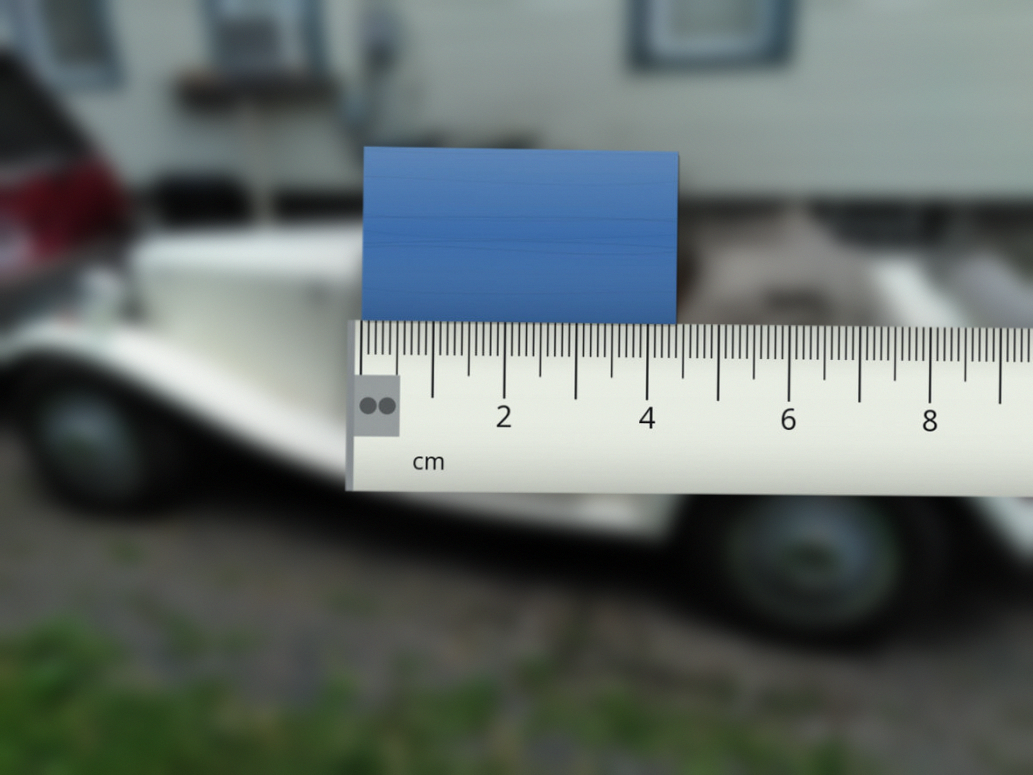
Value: 4.4 cm
